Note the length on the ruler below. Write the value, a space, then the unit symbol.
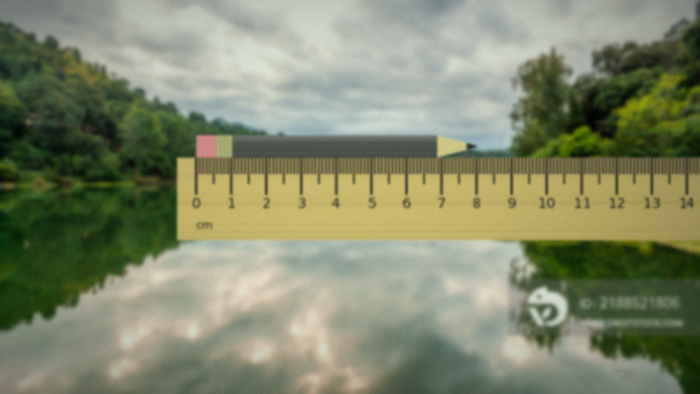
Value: 8 cm
